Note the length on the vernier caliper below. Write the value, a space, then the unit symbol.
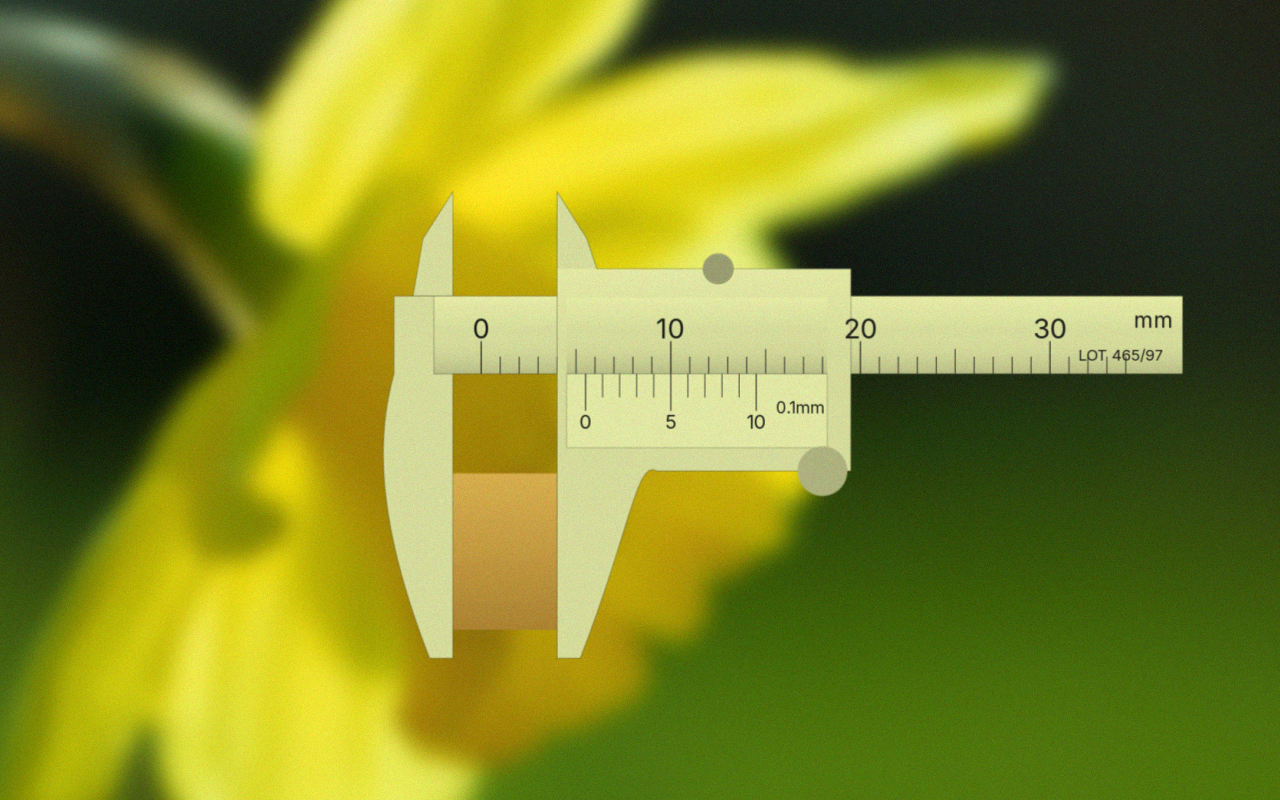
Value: 5.5 mm
